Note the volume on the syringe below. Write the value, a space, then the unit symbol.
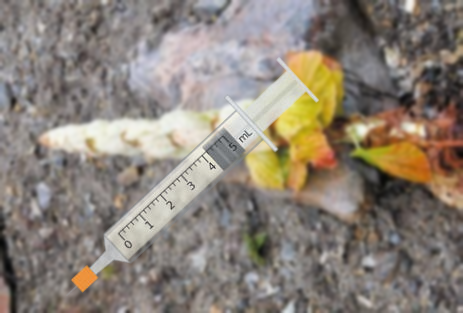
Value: 4.2 mL
